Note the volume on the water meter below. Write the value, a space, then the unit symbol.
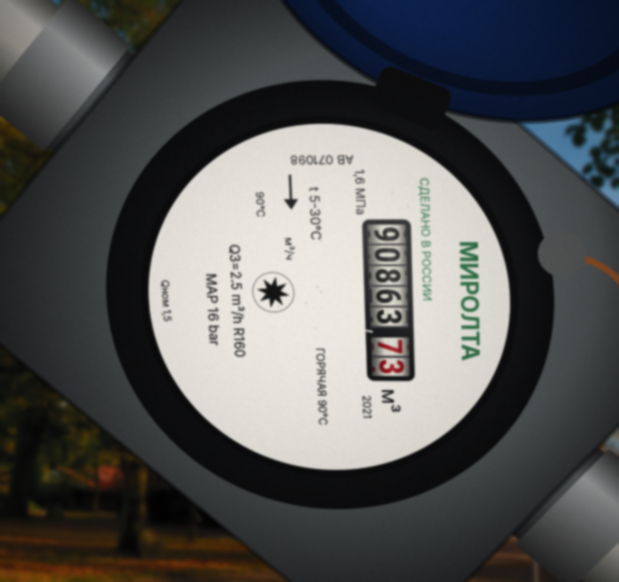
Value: 90863.73 m³
